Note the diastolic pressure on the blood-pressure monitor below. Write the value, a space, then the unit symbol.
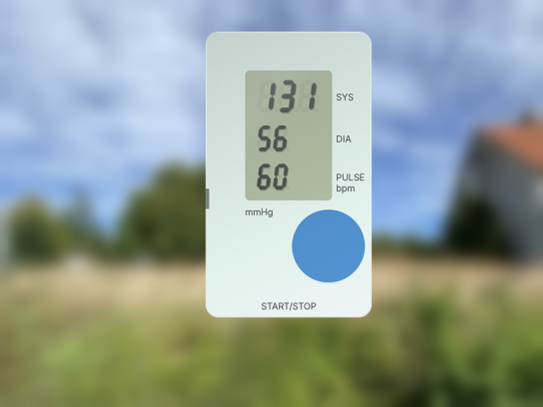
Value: 56 mmHg
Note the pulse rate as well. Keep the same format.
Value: 60 bpm
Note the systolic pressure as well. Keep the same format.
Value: 131 mmHg
